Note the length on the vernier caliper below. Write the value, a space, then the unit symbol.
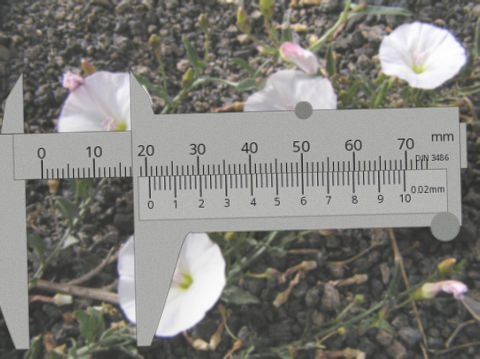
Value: 20.6 mm
